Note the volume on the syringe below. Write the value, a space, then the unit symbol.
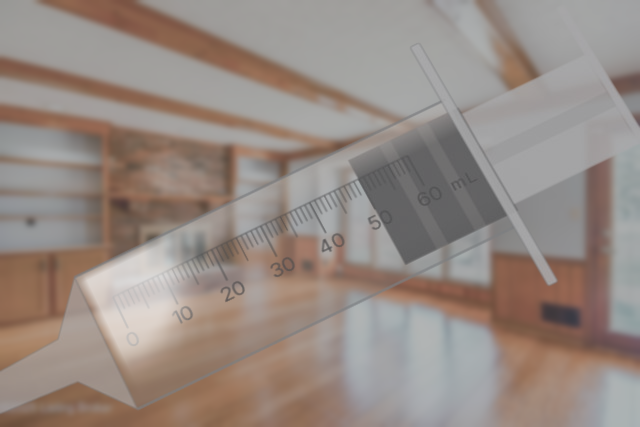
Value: 50 mL
